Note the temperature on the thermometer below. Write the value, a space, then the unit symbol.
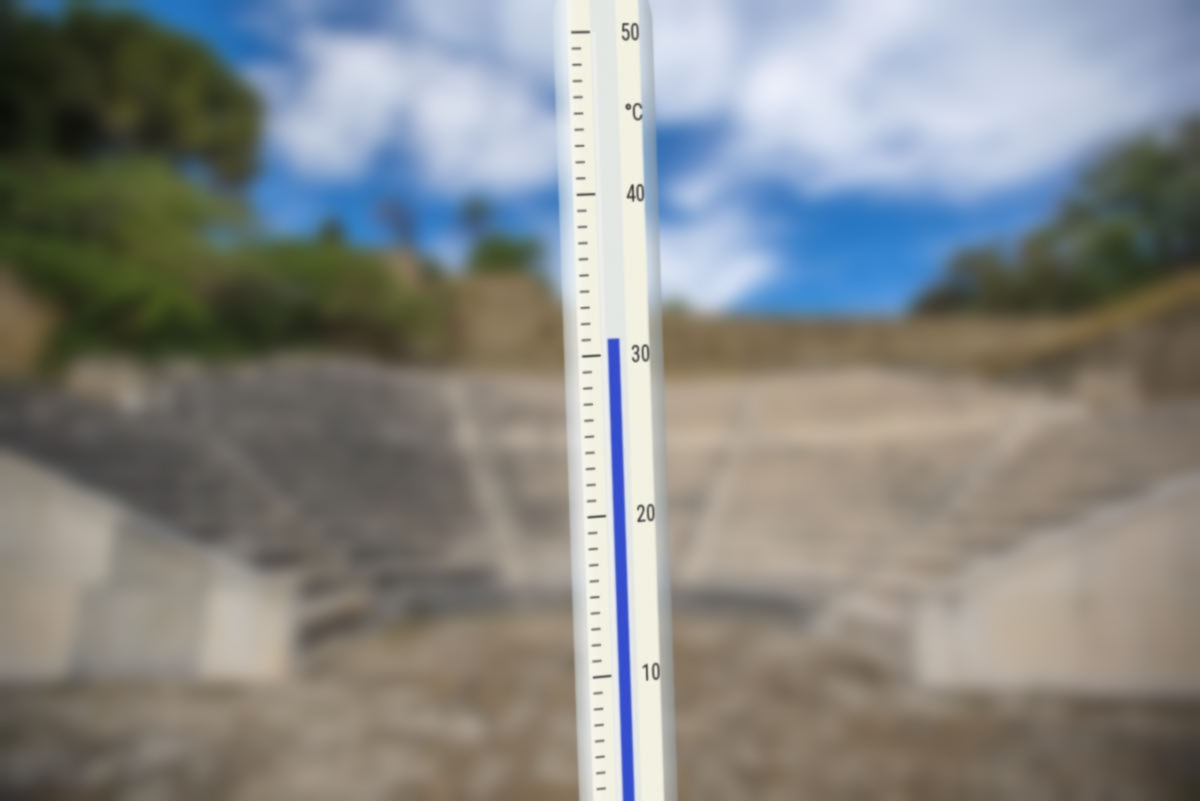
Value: 31 °C
